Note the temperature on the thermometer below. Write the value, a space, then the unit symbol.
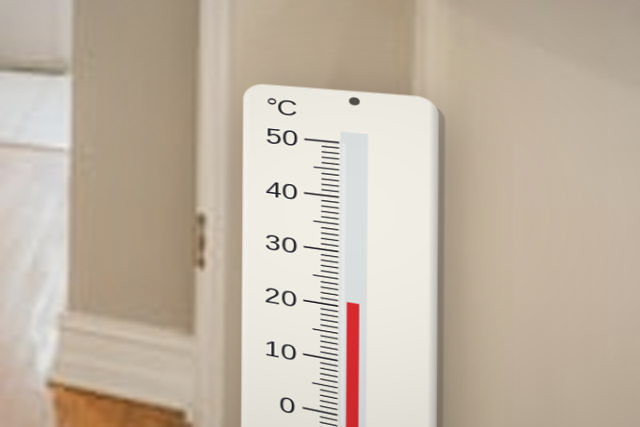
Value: 21 °C
